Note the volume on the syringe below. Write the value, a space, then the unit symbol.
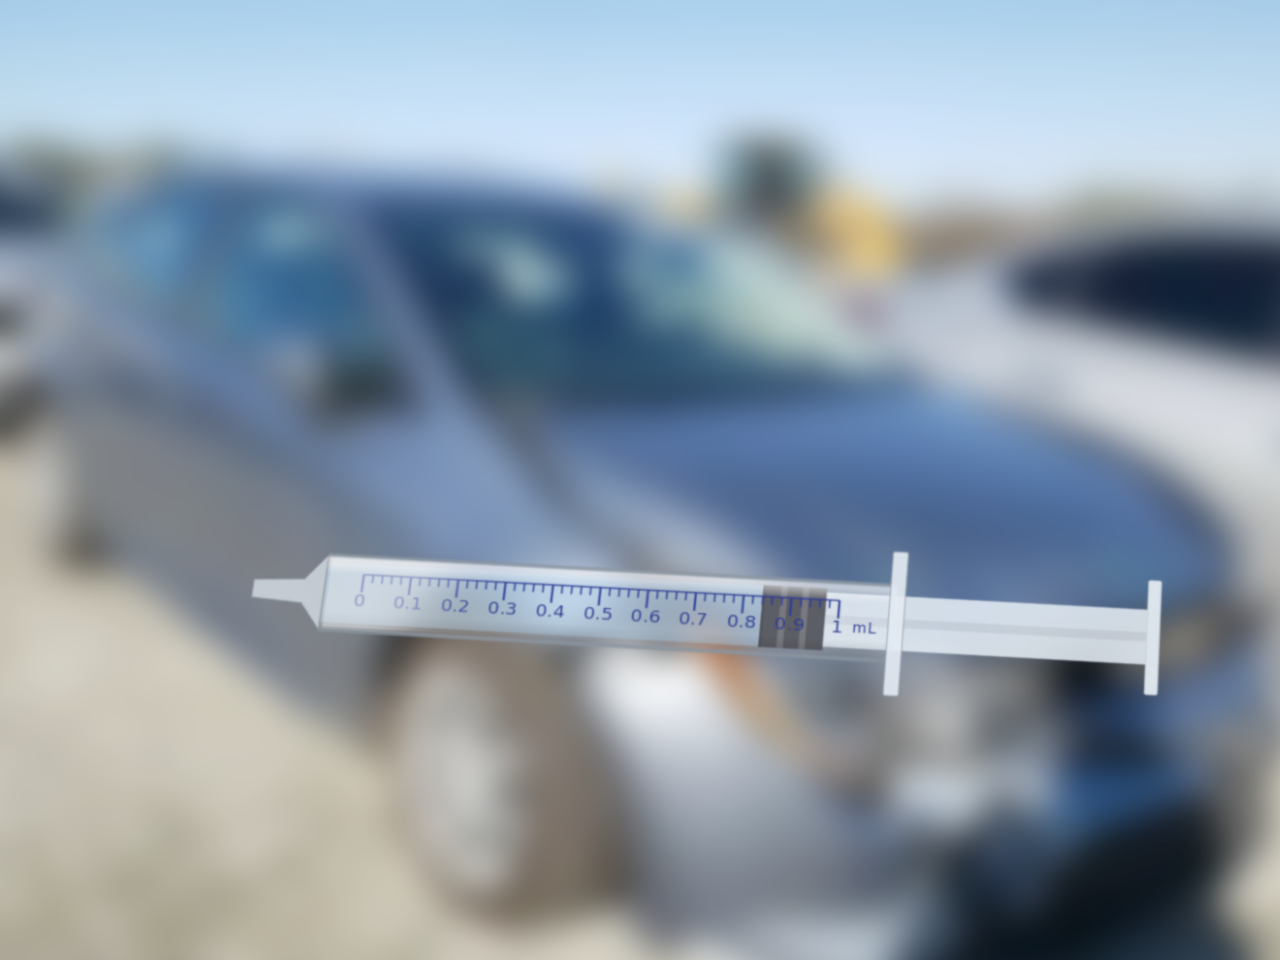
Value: 0.84 mL
